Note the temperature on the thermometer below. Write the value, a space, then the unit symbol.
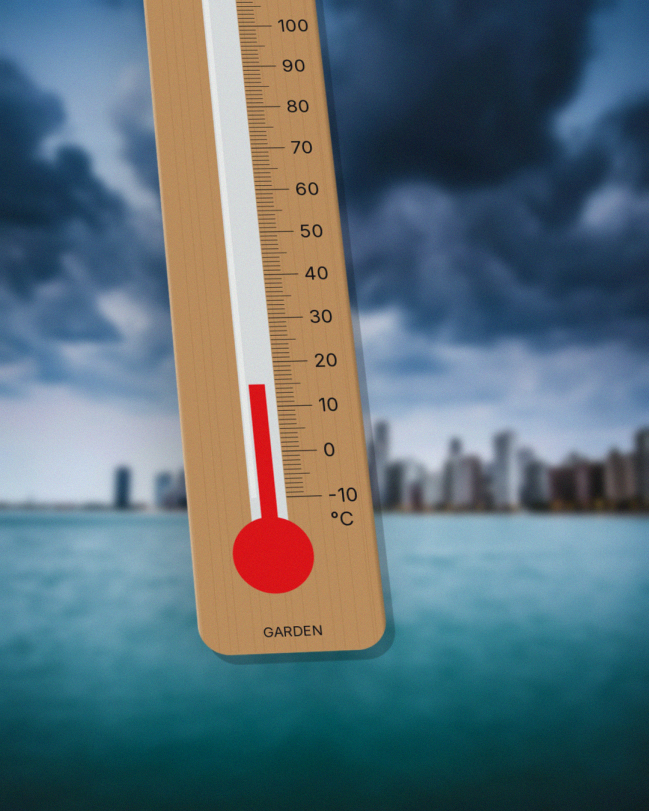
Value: 15 °C
